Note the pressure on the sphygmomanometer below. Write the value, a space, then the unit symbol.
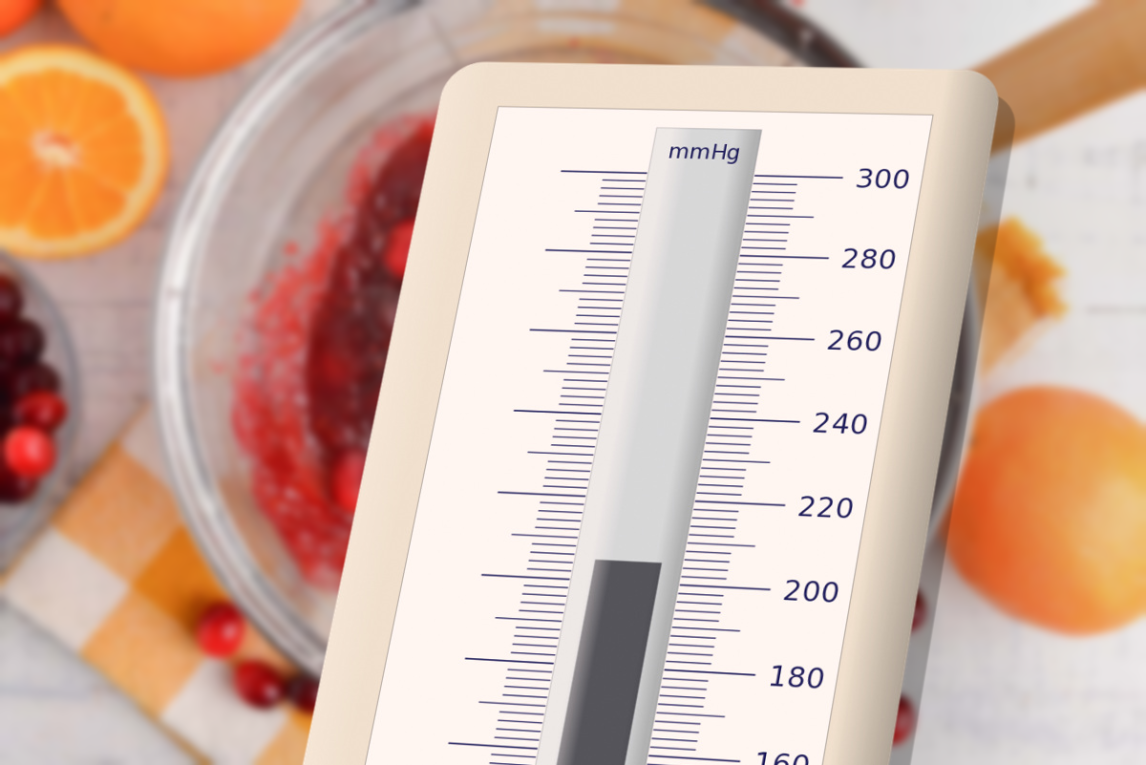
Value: 205 mmHg
